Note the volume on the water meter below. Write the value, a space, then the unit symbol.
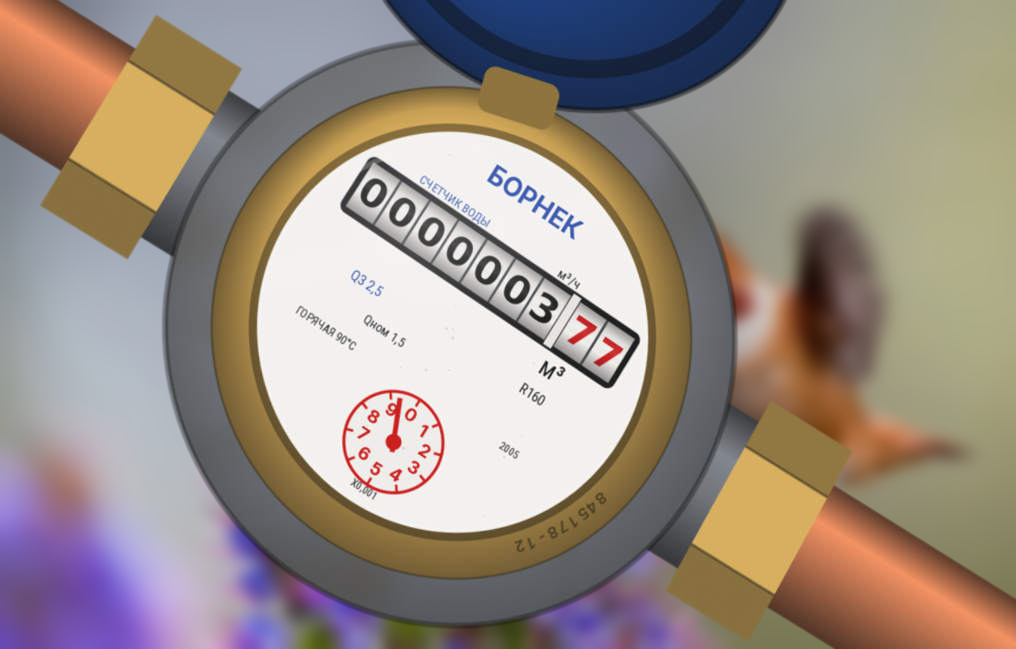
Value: 3.769 m³
